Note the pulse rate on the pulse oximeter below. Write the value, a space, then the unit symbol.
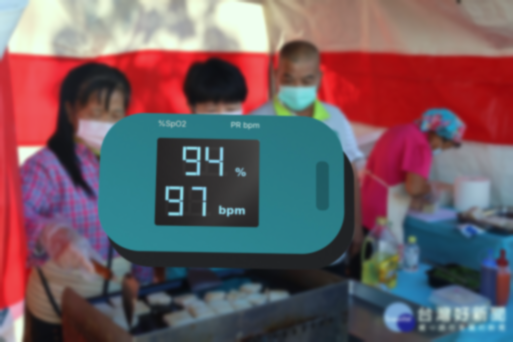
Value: 97 bpm
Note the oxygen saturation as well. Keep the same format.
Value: 94 %
